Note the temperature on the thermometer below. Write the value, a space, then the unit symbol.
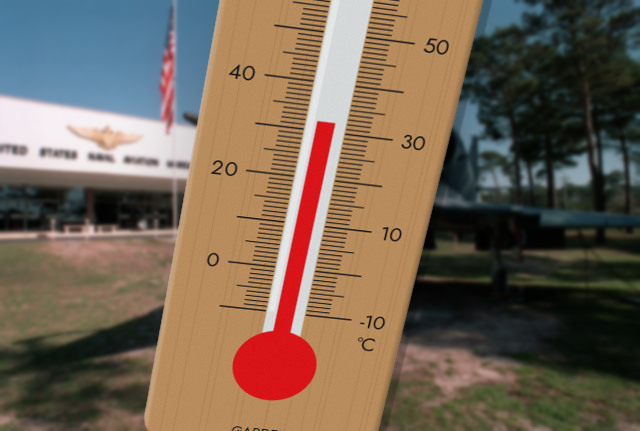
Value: 32 °C
